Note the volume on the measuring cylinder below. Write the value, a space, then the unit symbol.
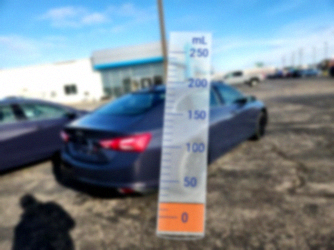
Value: 20 mL
